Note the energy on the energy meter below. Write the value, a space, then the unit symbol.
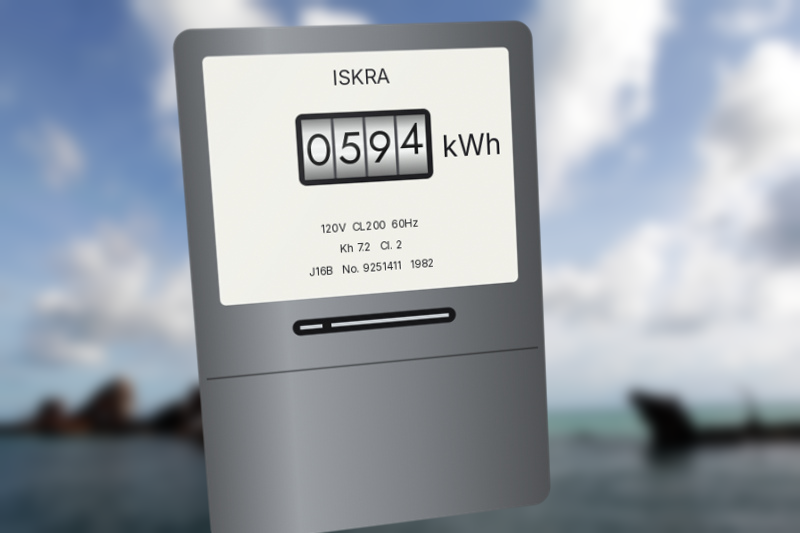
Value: 594 kWh
